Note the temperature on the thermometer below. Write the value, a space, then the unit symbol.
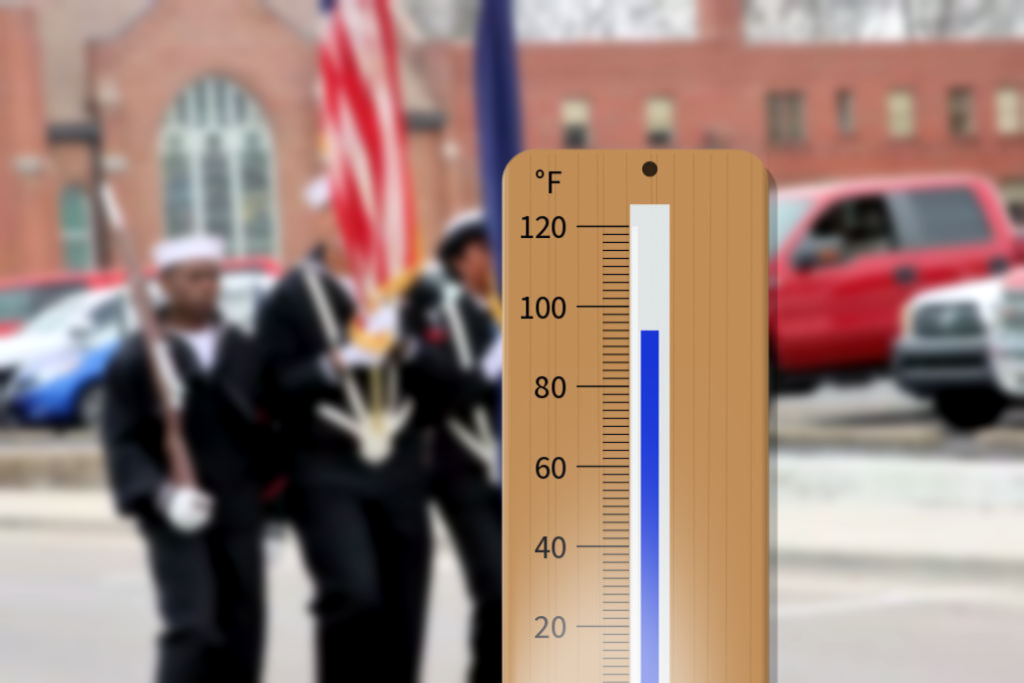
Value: 94 °F
